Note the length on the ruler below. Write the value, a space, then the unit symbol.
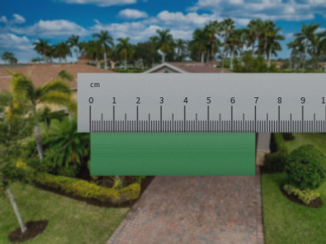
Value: 7 cm
